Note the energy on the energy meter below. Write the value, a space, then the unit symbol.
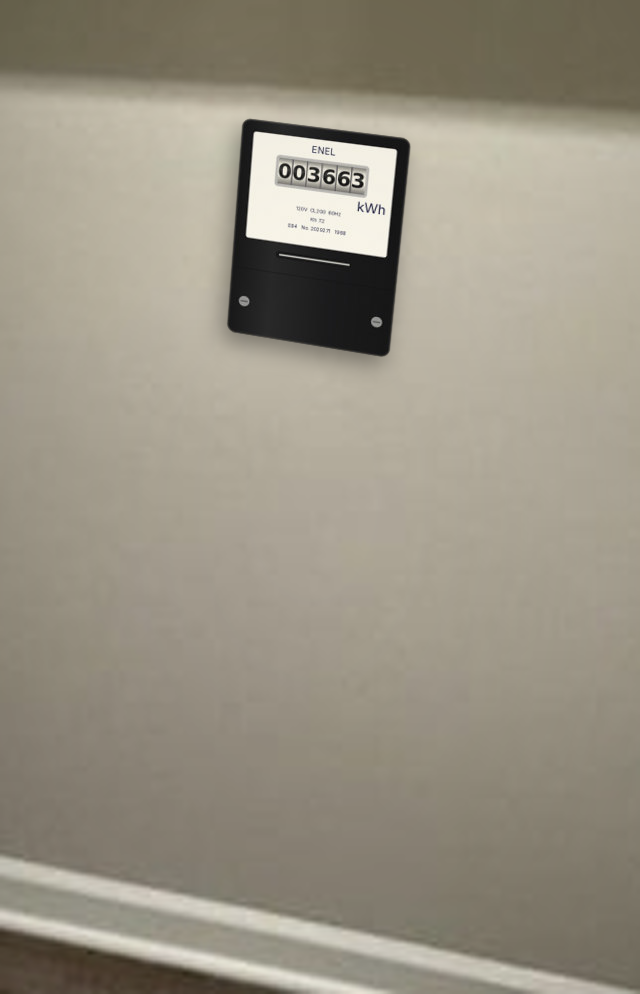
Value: 3663 kWh
